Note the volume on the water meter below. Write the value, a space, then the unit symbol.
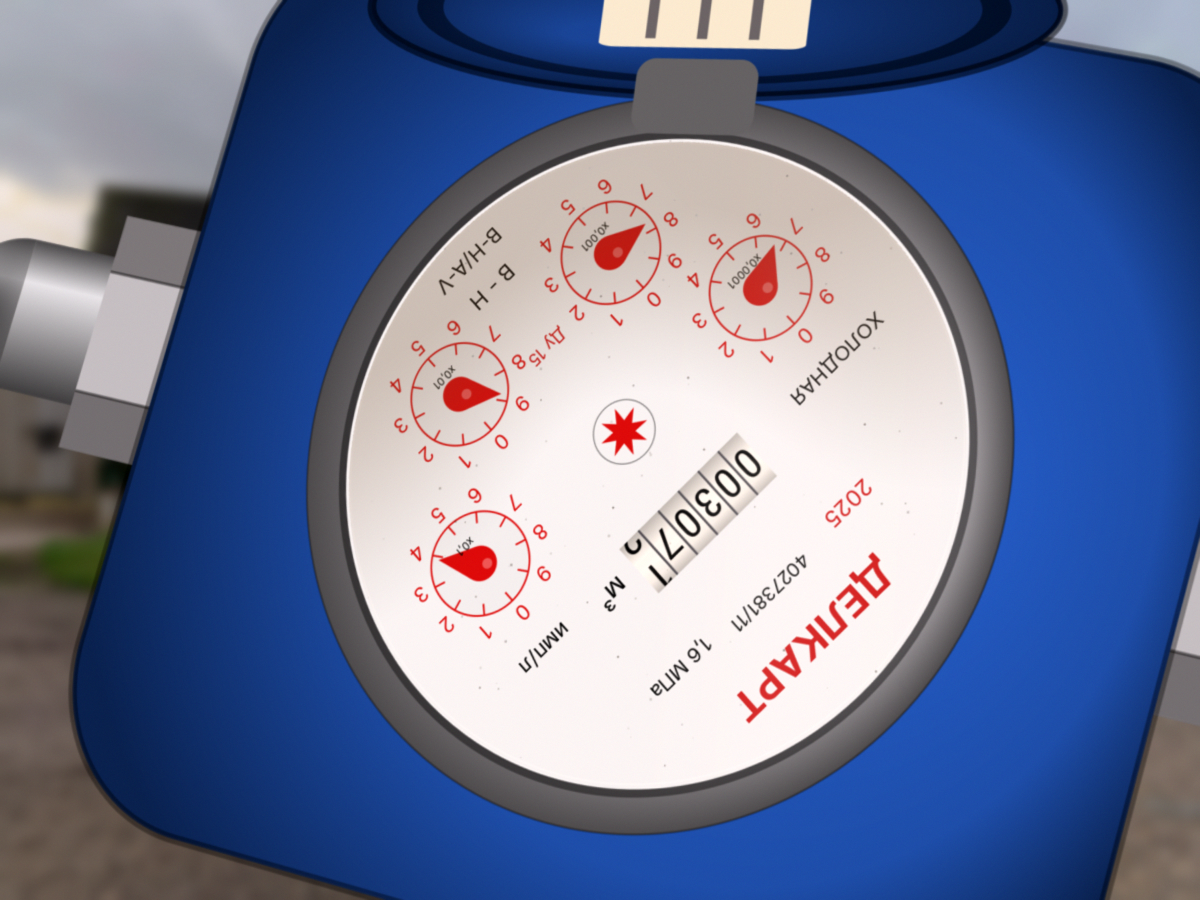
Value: 3071.3876 m³
